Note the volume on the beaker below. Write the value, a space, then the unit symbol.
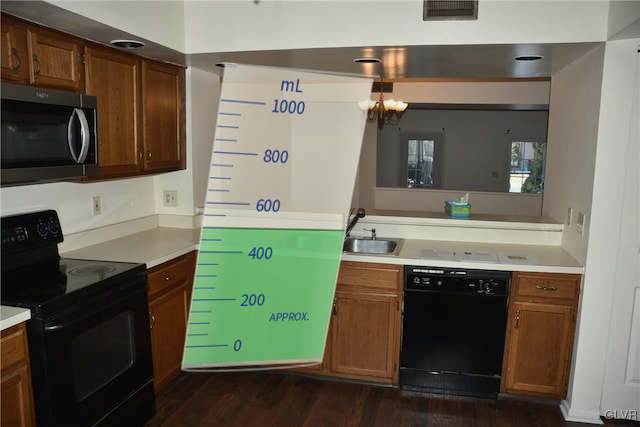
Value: 500 mL
